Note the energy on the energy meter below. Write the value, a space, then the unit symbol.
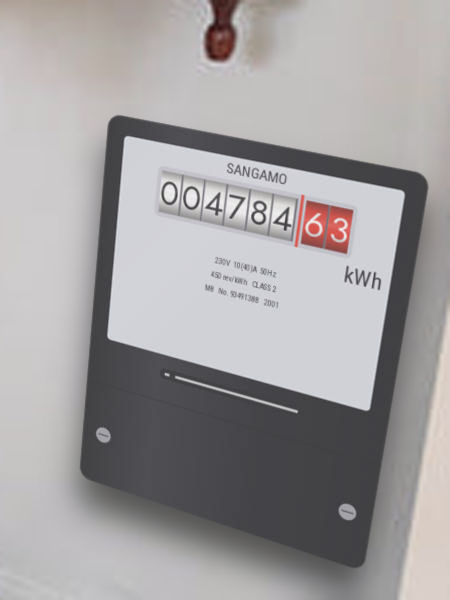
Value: 4784.63 kWh
